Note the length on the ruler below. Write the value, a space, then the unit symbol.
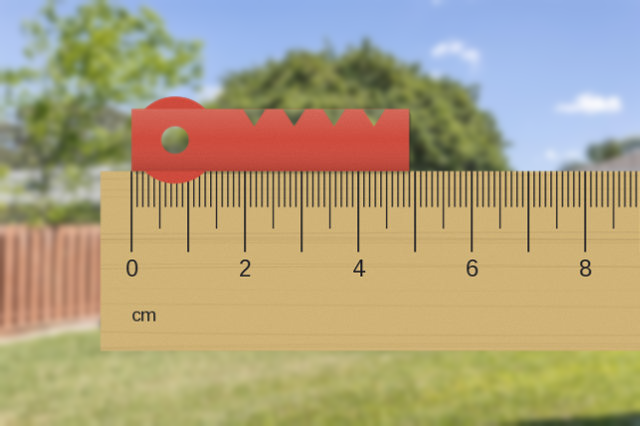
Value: 4.9 cm
